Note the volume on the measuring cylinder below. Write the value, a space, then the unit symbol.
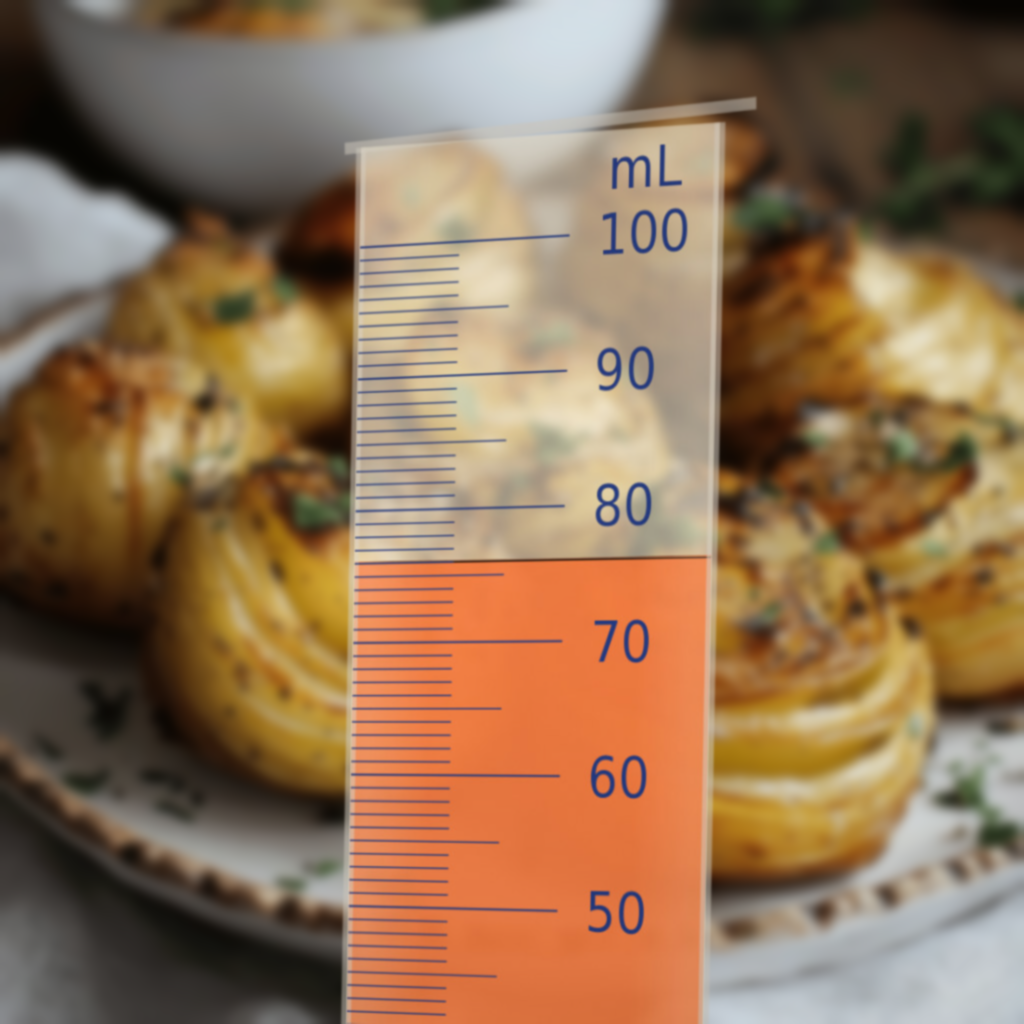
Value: 76 mL
